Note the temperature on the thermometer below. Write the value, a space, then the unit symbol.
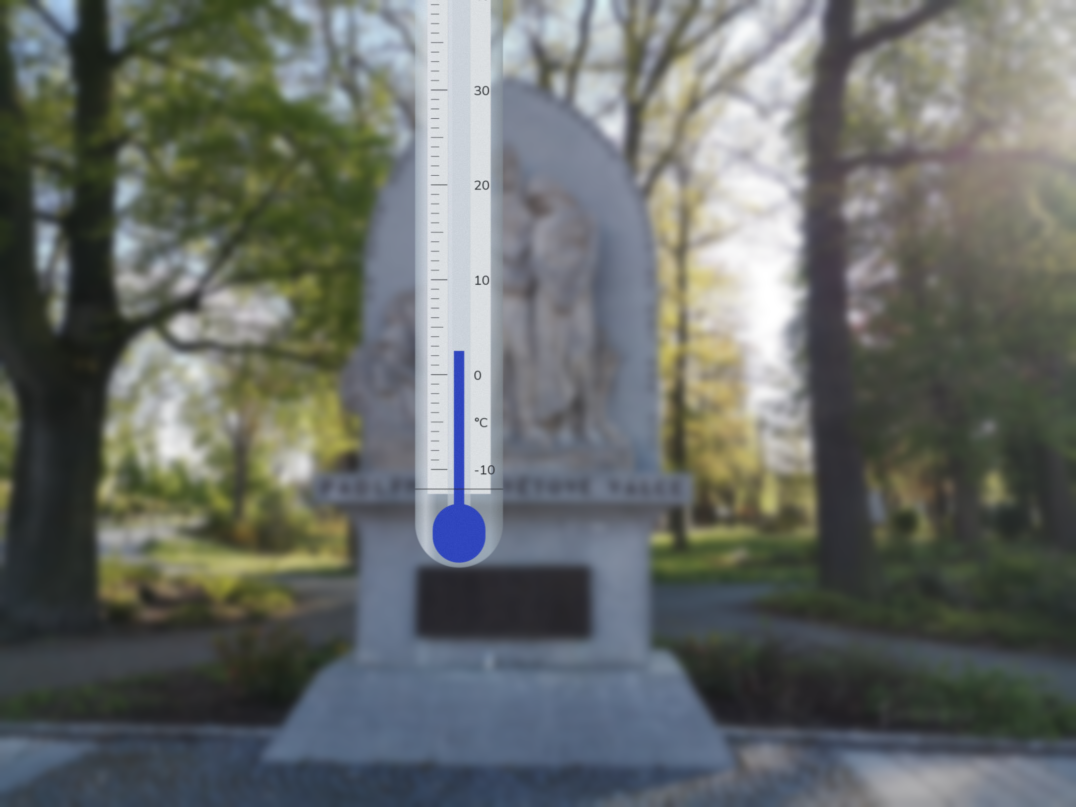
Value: 2.5 °C
